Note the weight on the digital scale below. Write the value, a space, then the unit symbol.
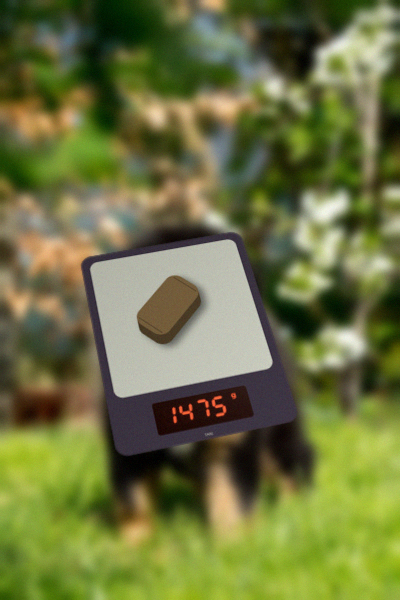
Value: 1475 g
